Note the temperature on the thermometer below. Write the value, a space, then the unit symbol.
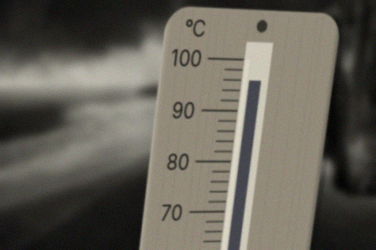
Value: 96 °C
